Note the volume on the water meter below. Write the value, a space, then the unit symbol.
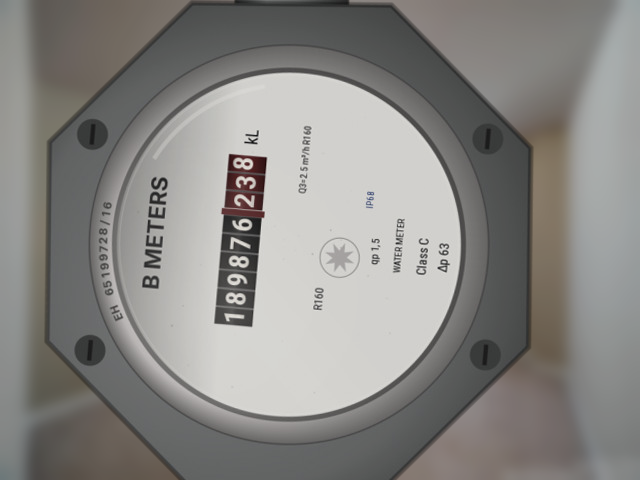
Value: 189876.238 kL
